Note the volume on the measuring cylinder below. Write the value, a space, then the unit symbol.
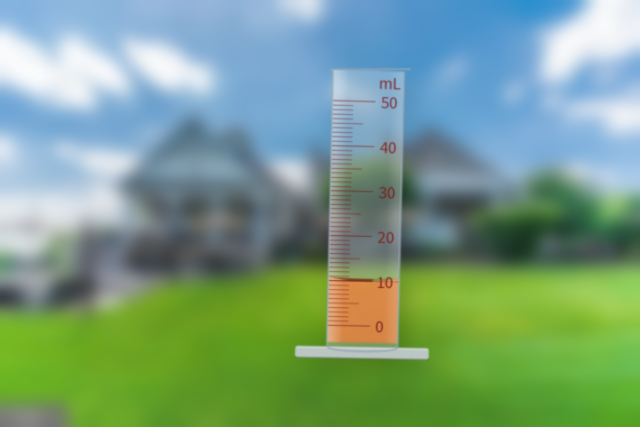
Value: 10 mL
